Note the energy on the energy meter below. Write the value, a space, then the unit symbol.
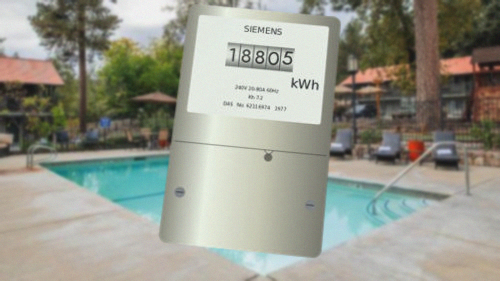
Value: 18805 kWh
